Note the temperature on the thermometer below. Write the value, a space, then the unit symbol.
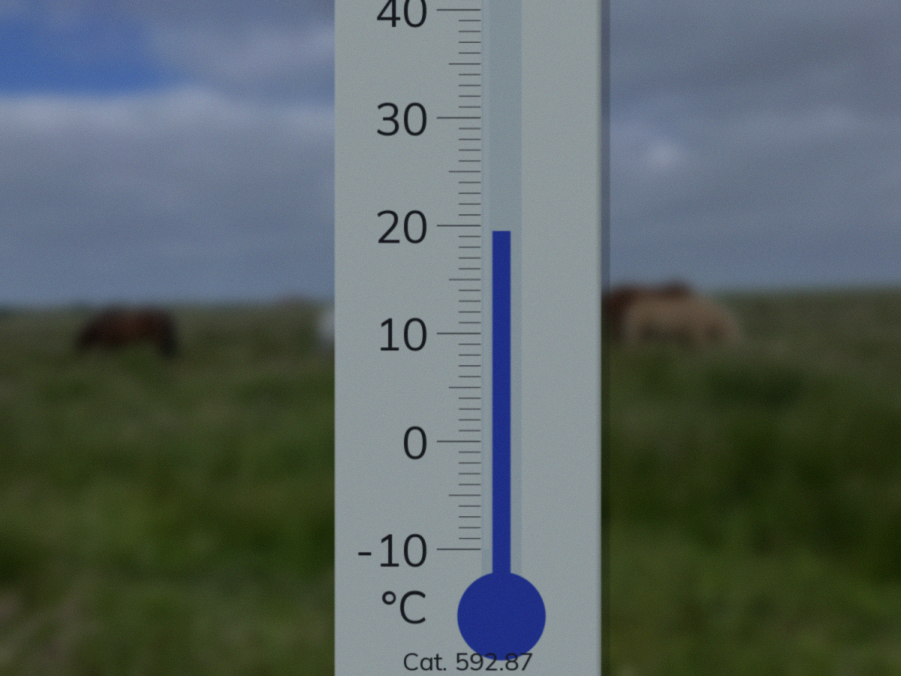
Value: 19.5 °C
